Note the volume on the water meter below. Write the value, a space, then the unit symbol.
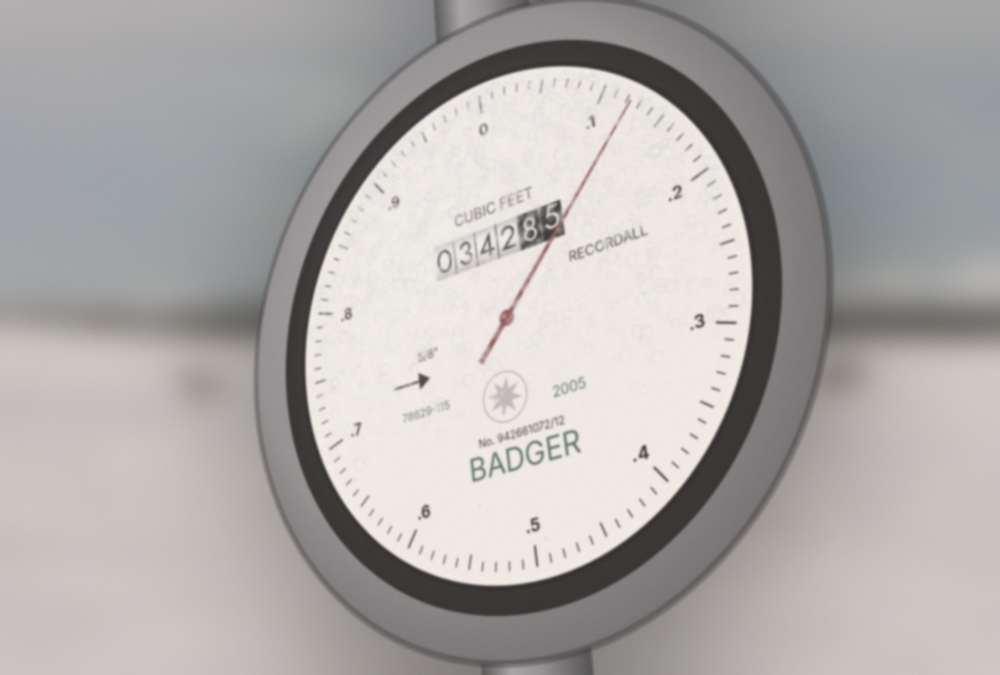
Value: 34285.12 ft³
